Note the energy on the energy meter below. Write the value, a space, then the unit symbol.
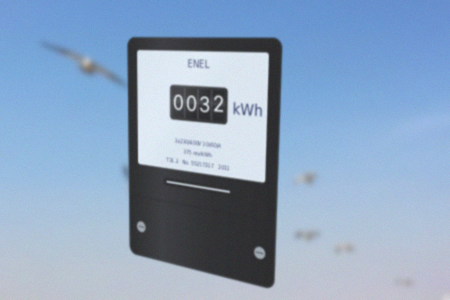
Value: 32 kWh
